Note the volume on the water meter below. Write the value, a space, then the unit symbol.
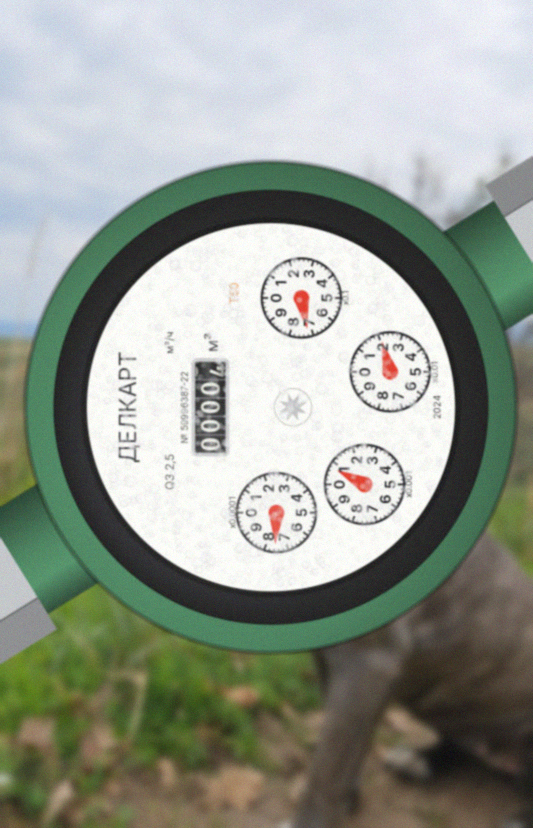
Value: 3.7207 m³
